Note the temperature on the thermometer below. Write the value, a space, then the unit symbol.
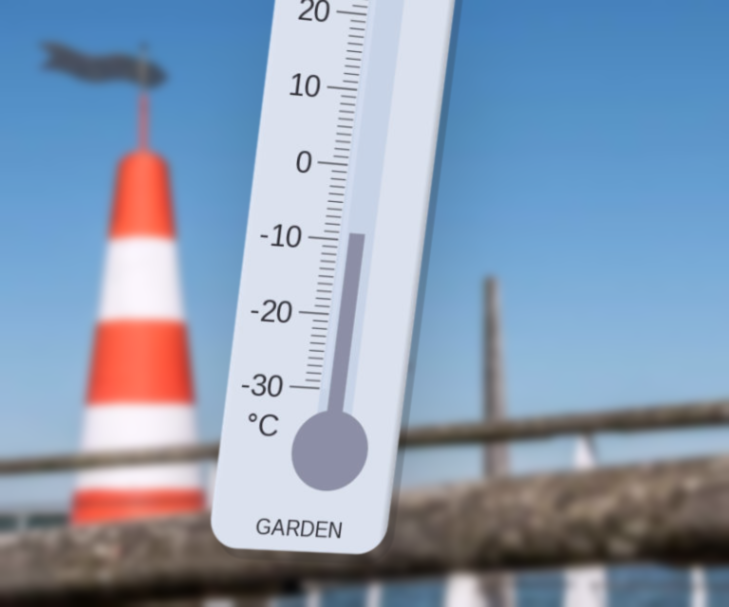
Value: -9 °C
